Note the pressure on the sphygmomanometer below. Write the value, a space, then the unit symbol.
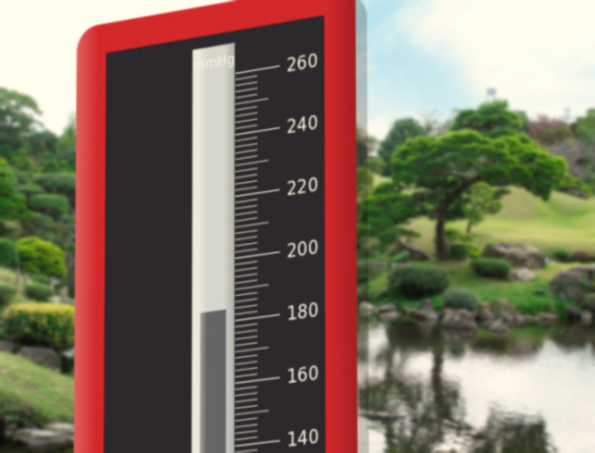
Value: 184 mmHg
